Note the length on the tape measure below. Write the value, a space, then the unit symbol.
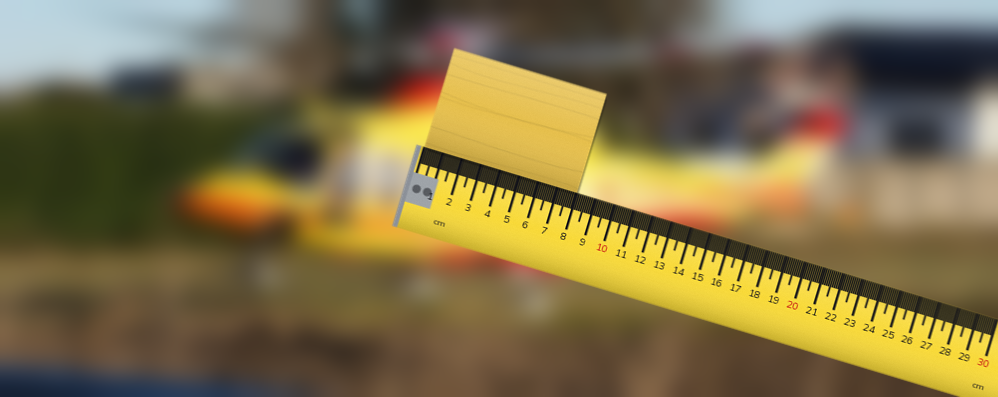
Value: 8 cm
